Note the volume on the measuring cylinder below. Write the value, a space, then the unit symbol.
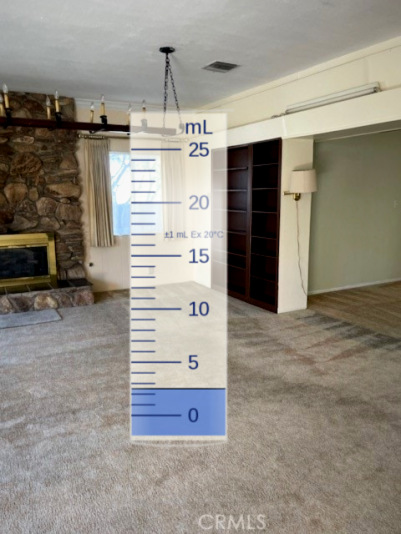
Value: 2.5 mL
